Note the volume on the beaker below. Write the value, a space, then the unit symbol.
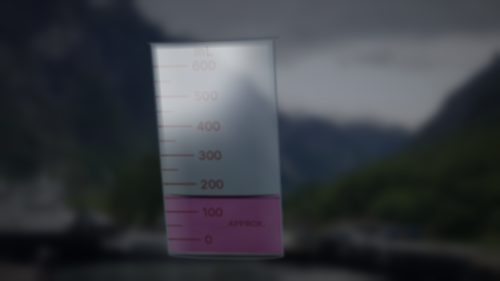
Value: 150 mL
